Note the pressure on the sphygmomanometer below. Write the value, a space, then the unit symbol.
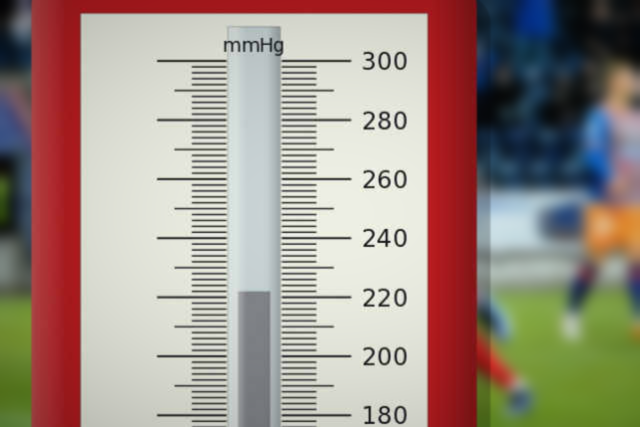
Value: 222 mmHg
